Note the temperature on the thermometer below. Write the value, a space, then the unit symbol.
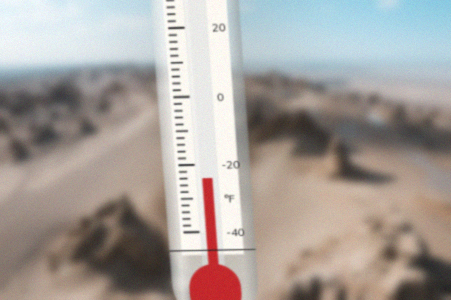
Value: -24 °F
